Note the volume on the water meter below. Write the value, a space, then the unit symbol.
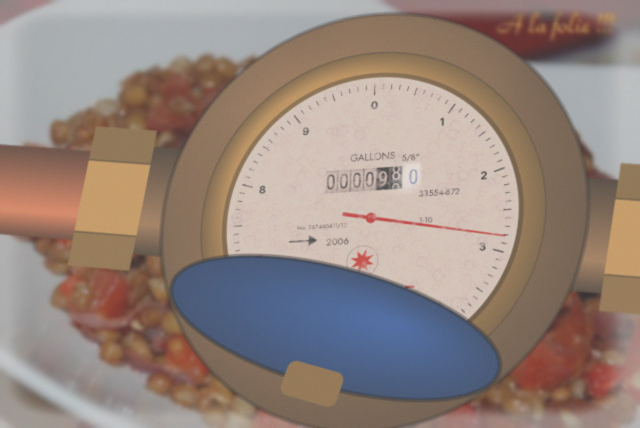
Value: 982.8 gal
